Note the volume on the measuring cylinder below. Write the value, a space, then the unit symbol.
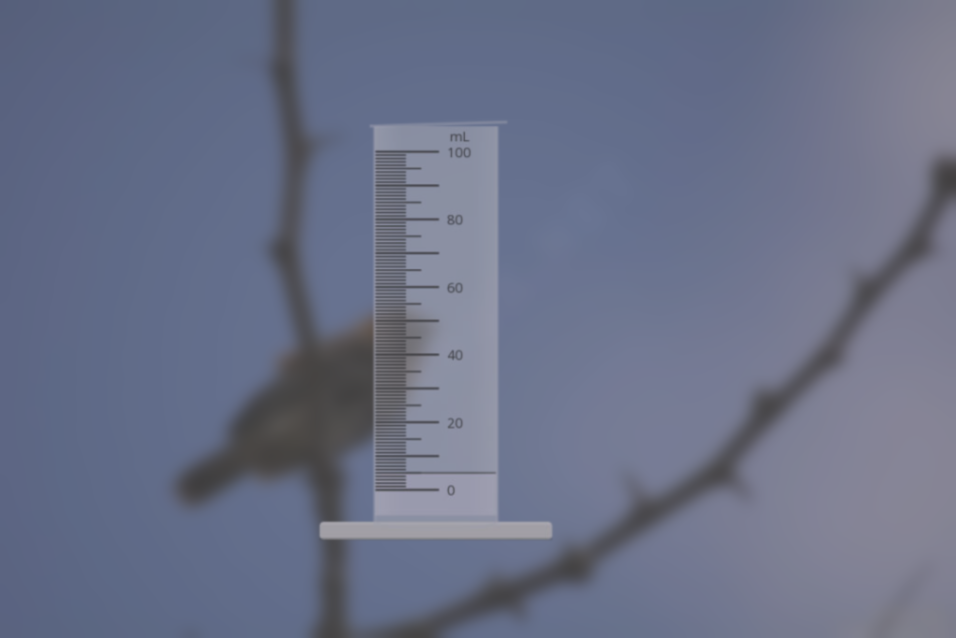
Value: 5 mL
